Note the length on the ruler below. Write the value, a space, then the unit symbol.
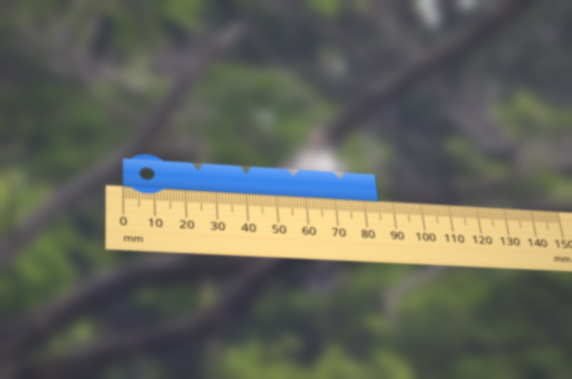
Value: 85 mm
